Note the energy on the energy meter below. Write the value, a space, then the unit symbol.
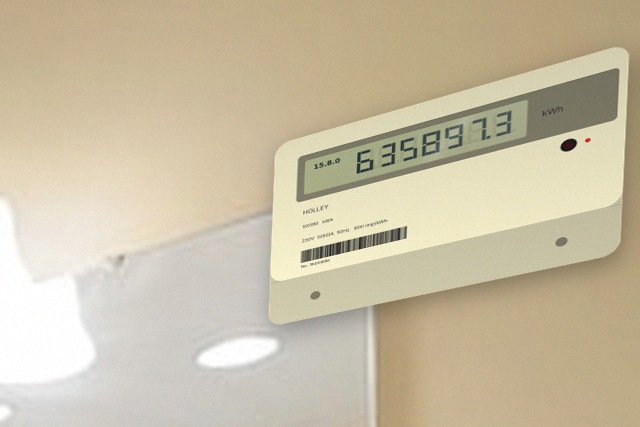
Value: 635897.3 kWh
